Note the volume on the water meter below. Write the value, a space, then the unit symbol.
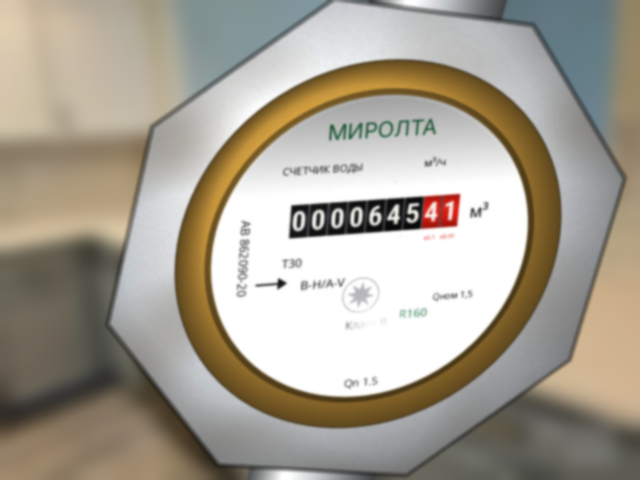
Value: 645.41 m³
